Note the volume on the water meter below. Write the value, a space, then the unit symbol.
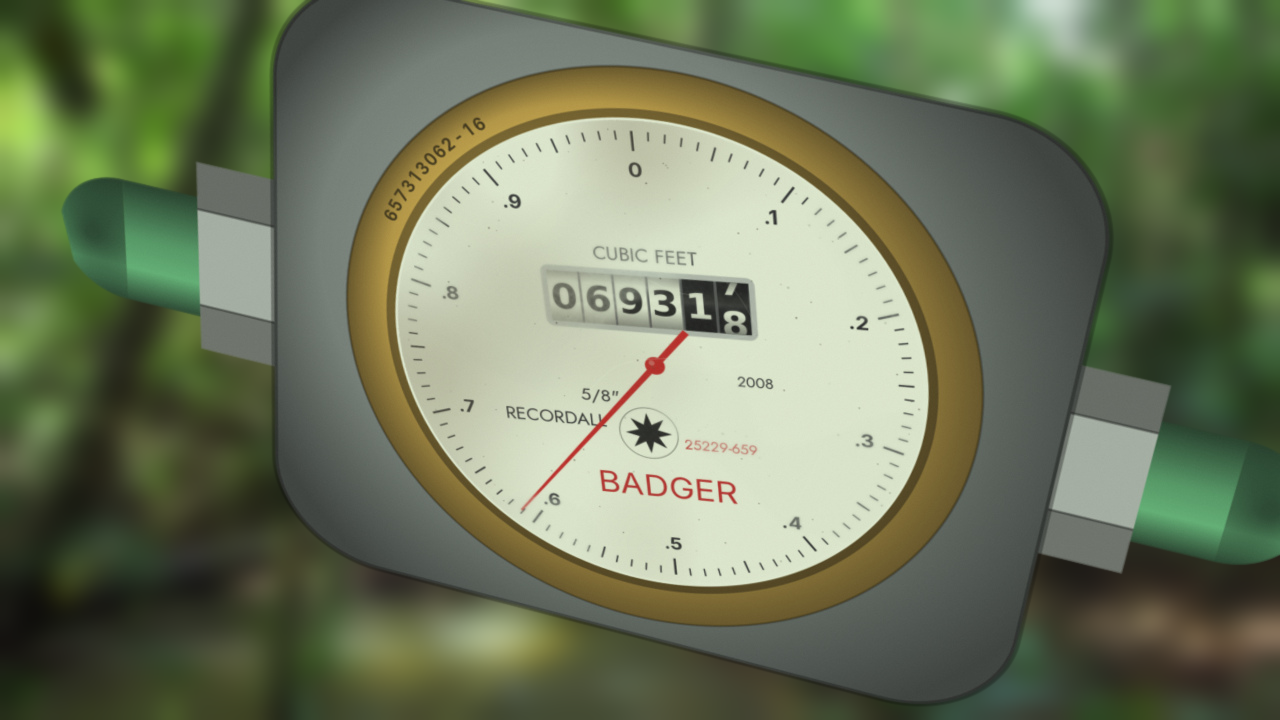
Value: 69317.61 ft³
